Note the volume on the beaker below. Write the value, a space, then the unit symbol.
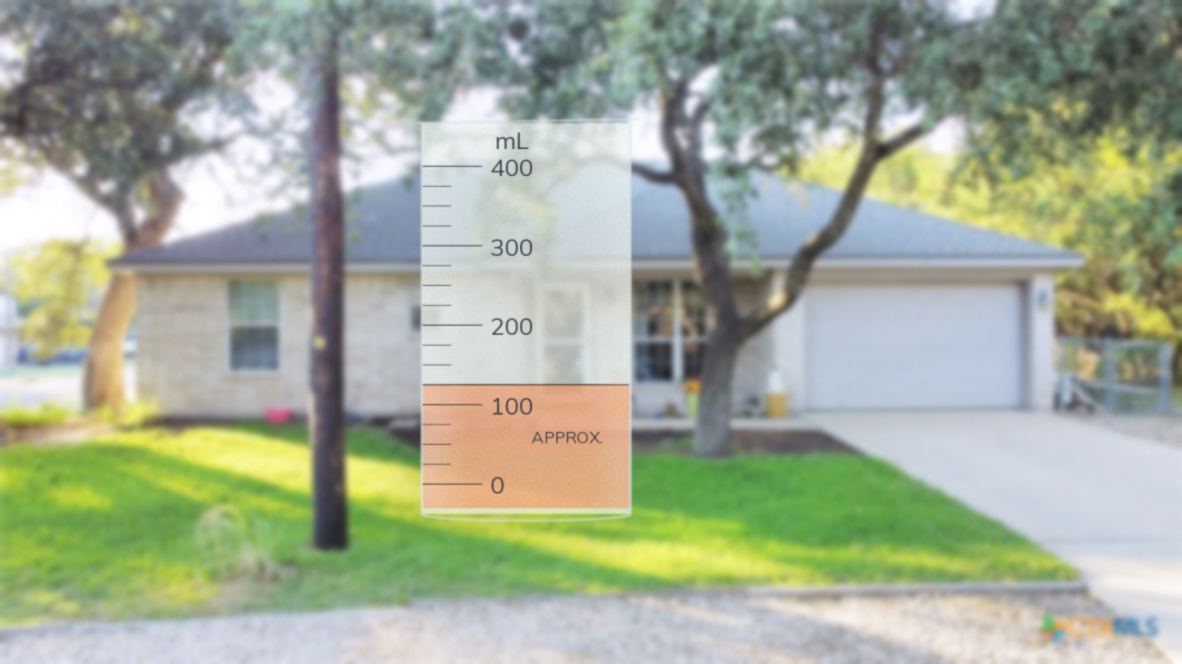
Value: 125 mL
